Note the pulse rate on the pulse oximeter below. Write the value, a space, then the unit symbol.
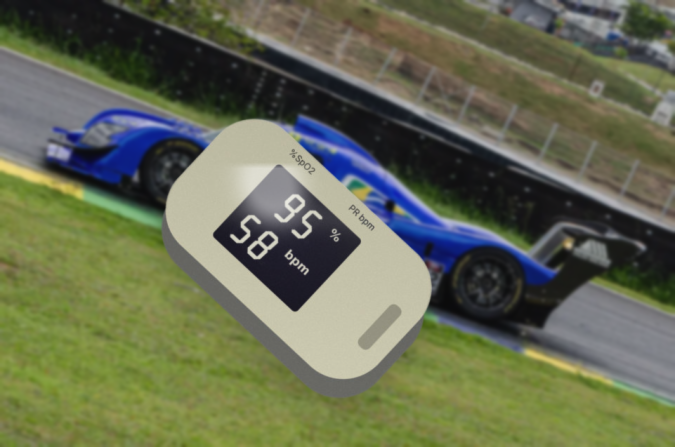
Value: 58 bpm
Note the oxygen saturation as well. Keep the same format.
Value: 95 %
